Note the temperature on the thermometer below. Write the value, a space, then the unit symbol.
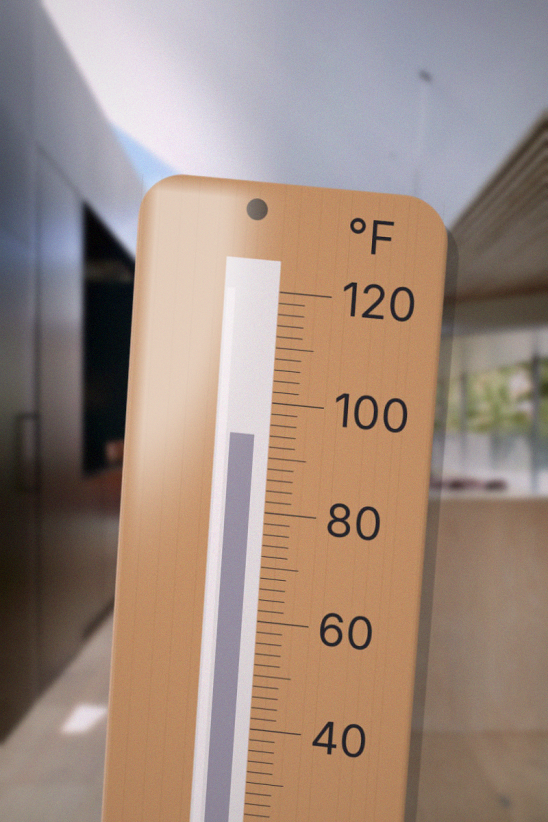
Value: 94 °F
